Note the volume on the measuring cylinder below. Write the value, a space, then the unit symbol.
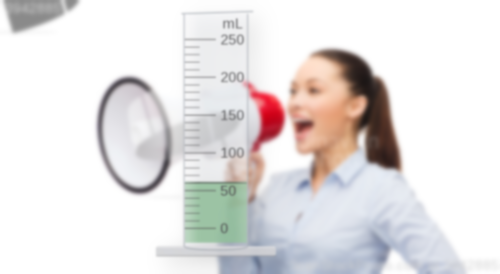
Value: 60 mL
